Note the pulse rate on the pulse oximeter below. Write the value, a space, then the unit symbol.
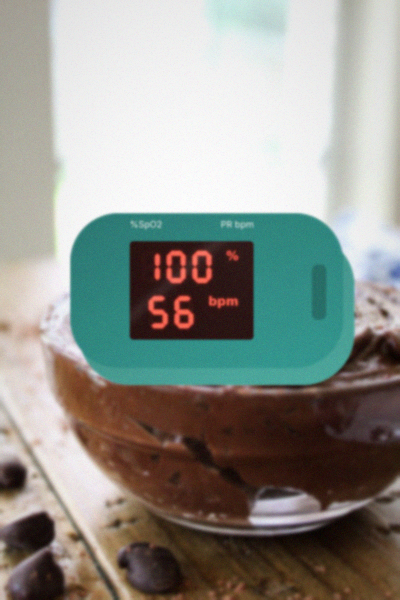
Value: 56 bpm
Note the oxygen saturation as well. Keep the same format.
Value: 100 %
